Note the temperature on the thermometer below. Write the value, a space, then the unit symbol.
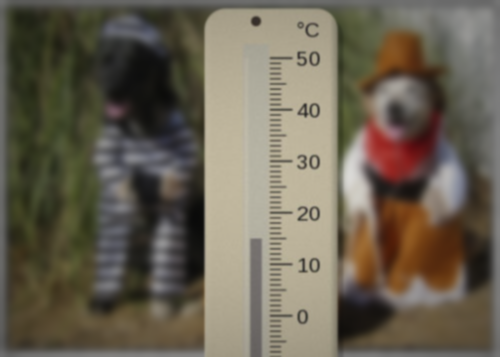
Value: 15 °C
